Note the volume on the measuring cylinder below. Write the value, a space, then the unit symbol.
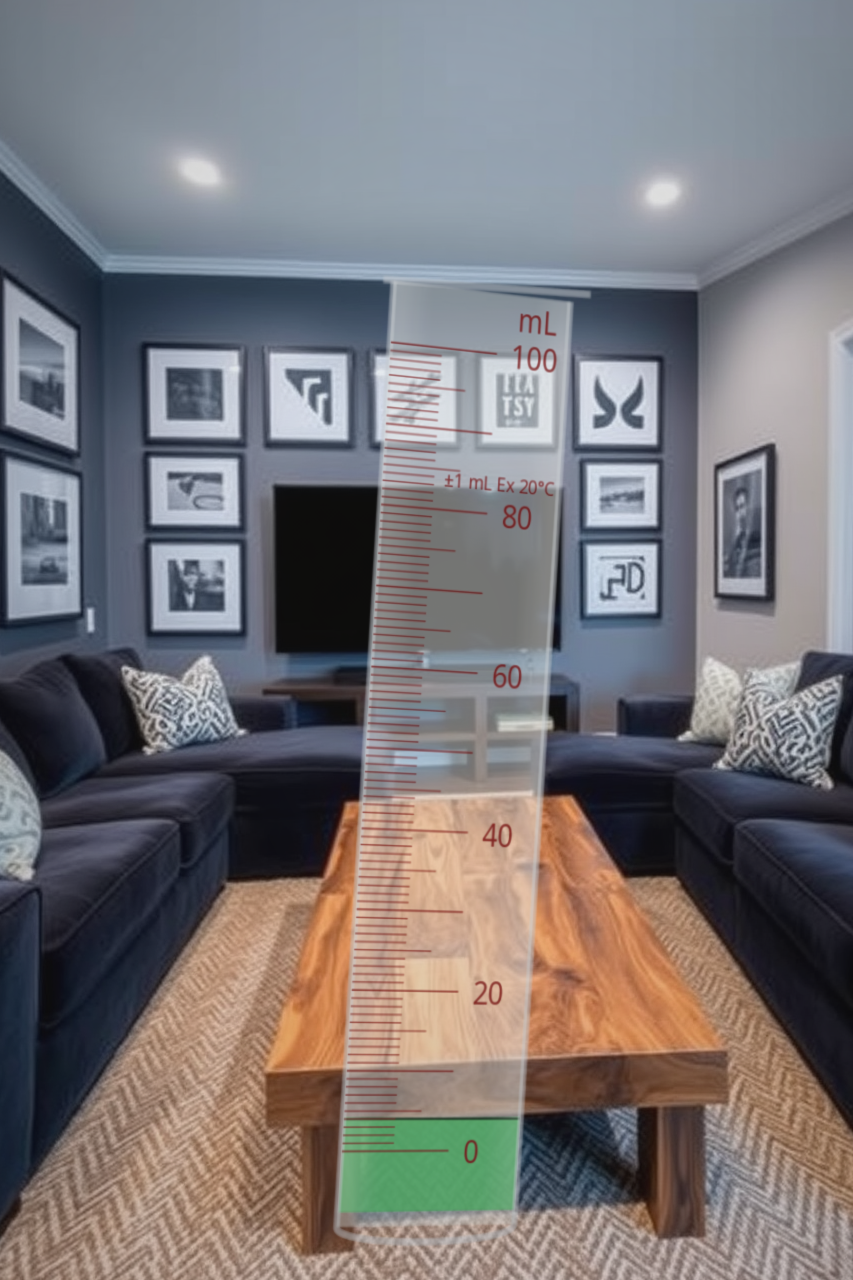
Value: 4 mL
